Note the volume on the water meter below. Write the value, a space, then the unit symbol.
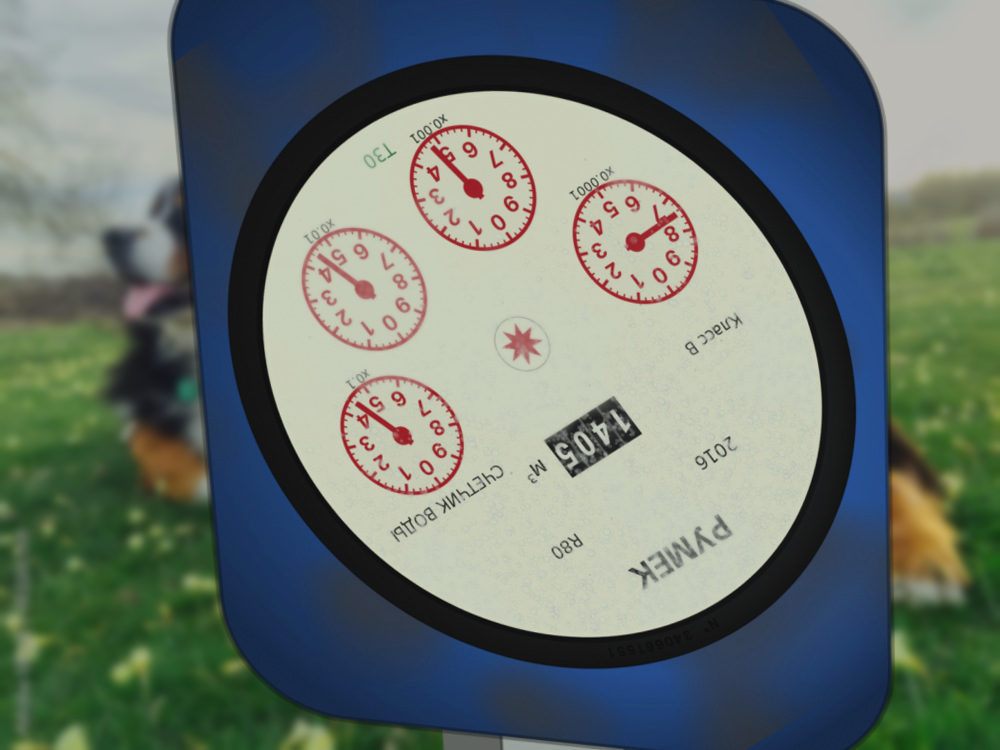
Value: 1405.4447 m³
